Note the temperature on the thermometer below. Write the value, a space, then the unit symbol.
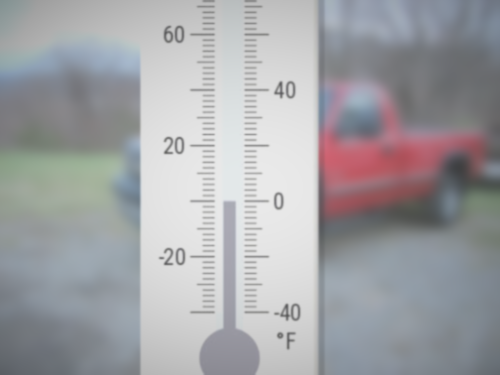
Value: 0 °F
